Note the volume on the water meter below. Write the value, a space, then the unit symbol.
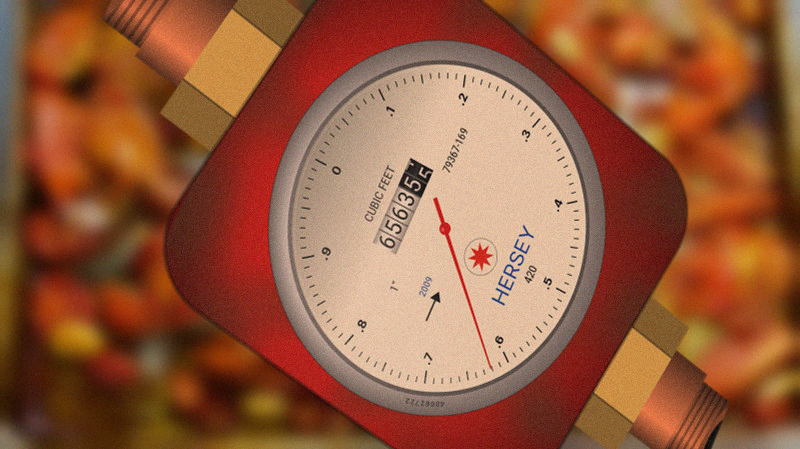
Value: 656354.62 ft³
